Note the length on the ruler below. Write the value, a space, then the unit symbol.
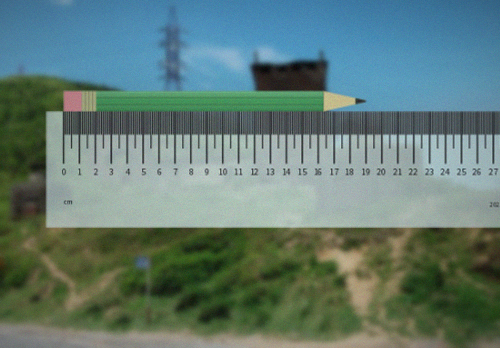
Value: 19 cm
